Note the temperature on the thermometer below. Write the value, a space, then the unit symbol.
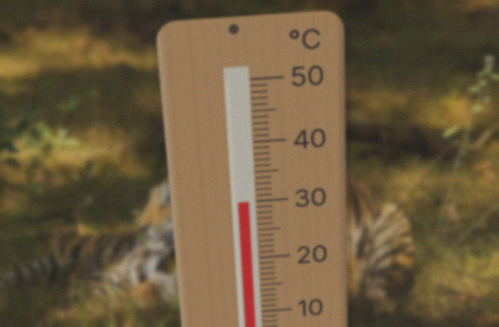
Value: 30 °C
